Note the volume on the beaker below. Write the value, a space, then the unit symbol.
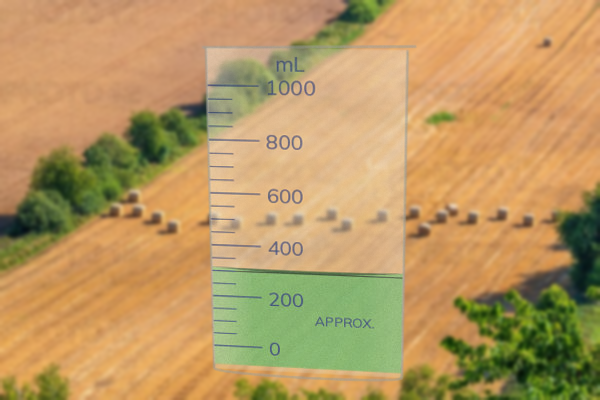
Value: 300 mL
